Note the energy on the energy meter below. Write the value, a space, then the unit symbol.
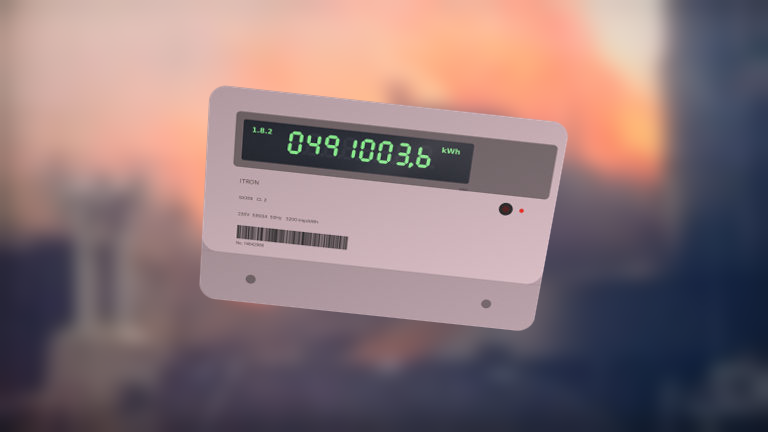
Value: 491003.6 kWh
